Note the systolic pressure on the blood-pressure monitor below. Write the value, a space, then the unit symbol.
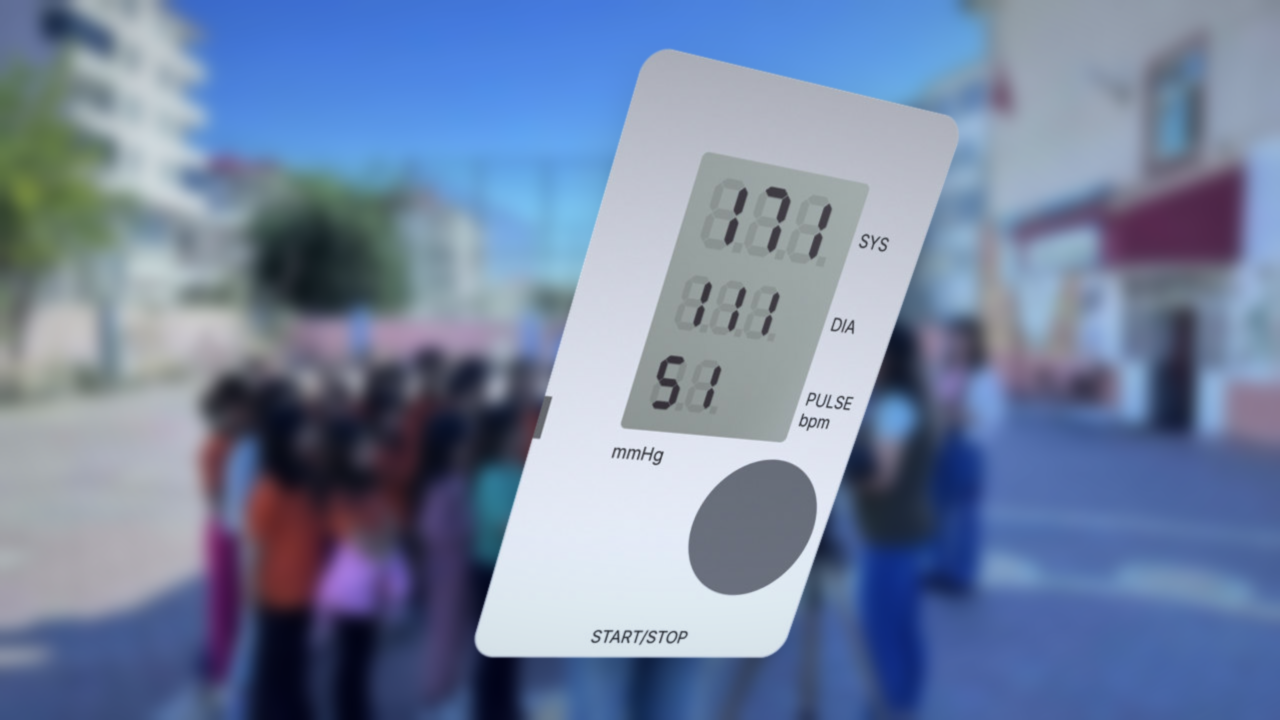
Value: 171 mmHg
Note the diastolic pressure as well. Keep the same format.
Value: 111 mmHg
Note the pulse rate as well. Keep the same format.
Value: 51 bpm
